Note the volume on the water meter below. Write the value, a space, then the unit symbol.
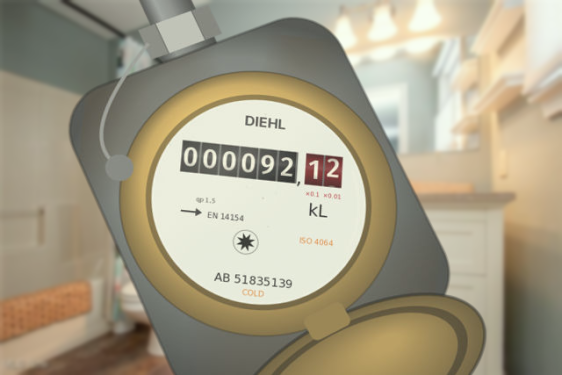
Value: 92.12 kL
